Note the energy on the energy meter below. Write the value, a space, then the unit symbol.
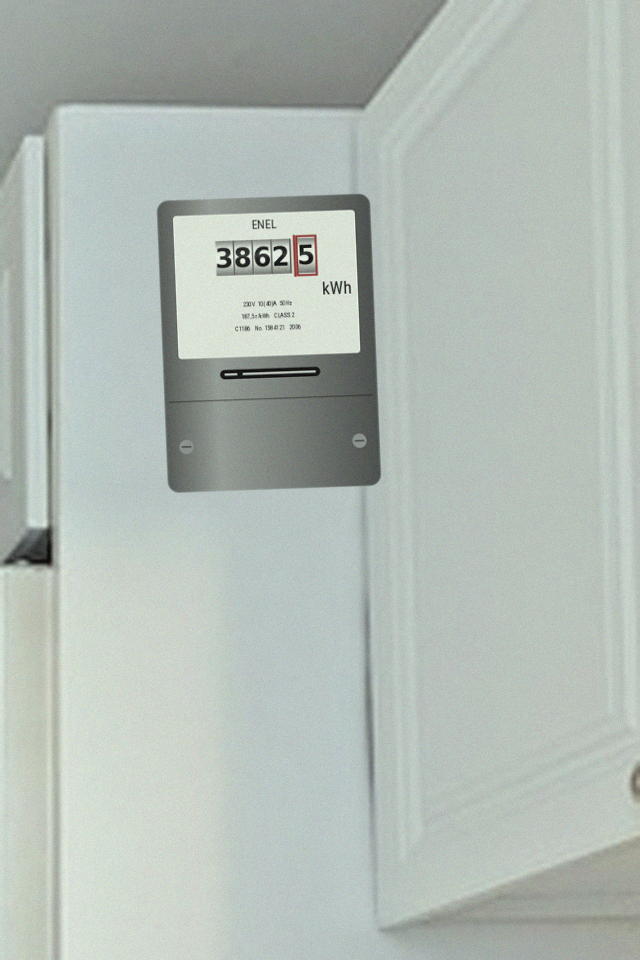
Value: 3862.5 kWh
